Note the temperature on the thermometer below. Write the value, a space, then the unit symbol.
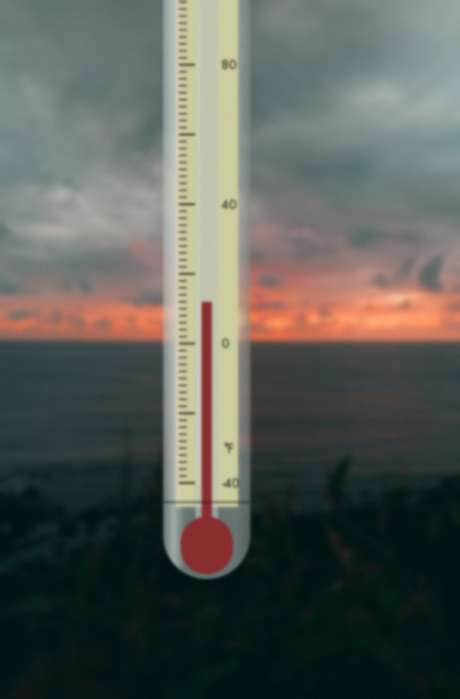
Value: 12 °F
